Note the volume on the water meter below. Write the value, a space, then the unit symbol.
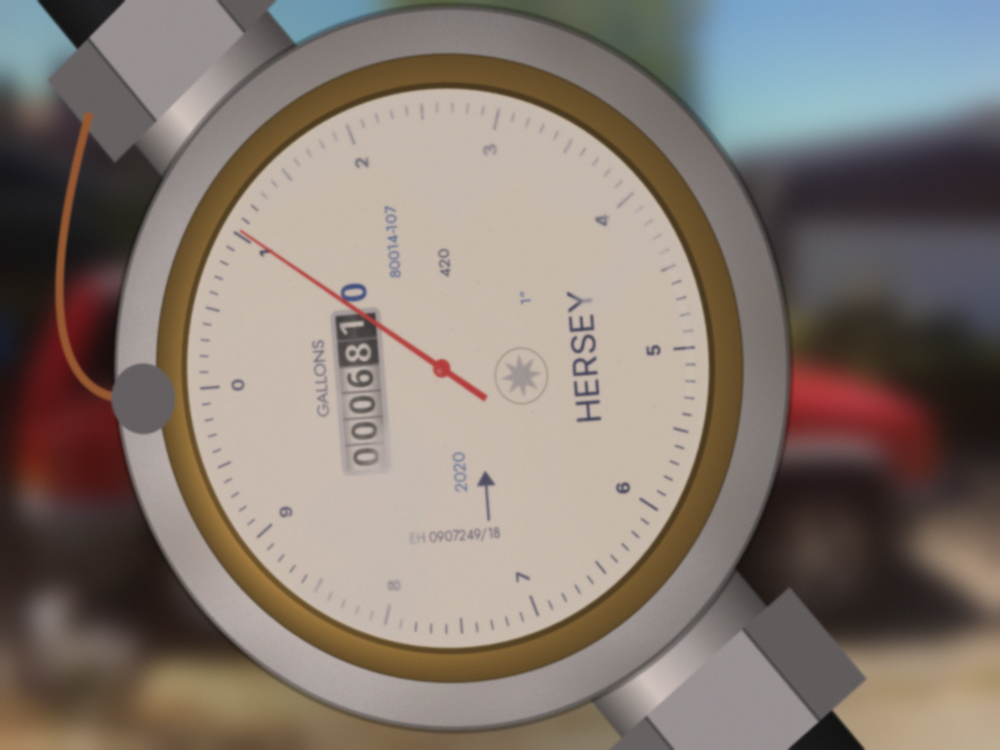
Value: 6811.0 gal
